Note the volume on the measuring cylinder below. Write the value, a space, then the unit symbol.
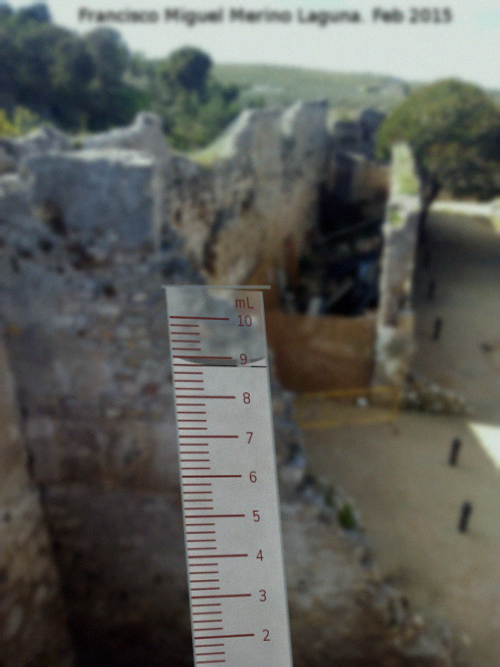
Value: 8.8 mL
